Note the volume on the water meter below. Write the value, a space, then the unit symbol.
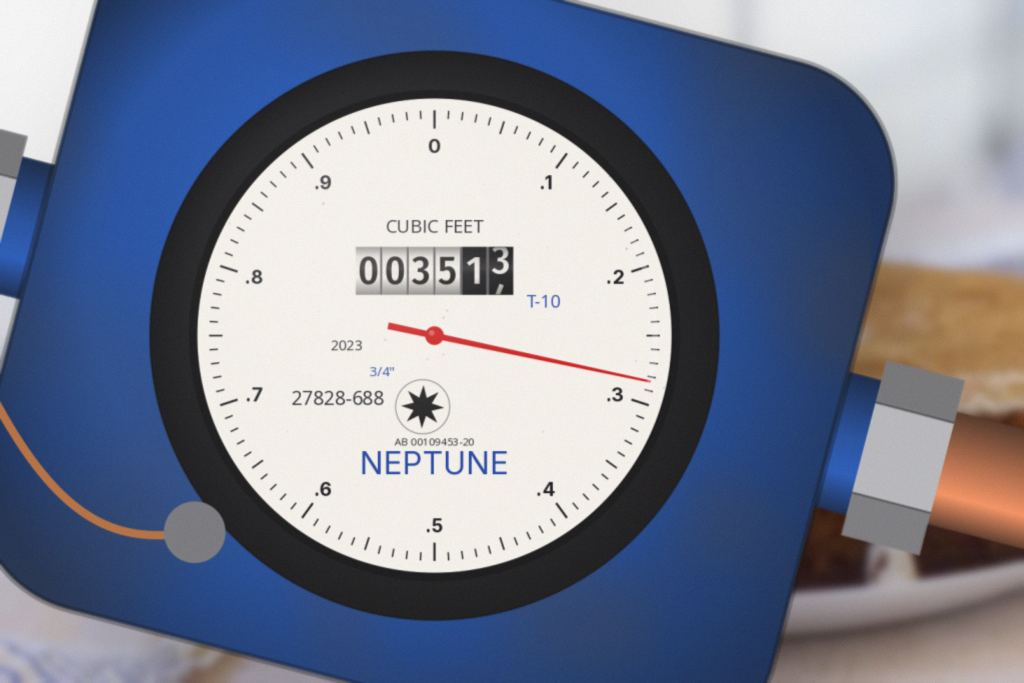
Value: 3513.28 ft³
